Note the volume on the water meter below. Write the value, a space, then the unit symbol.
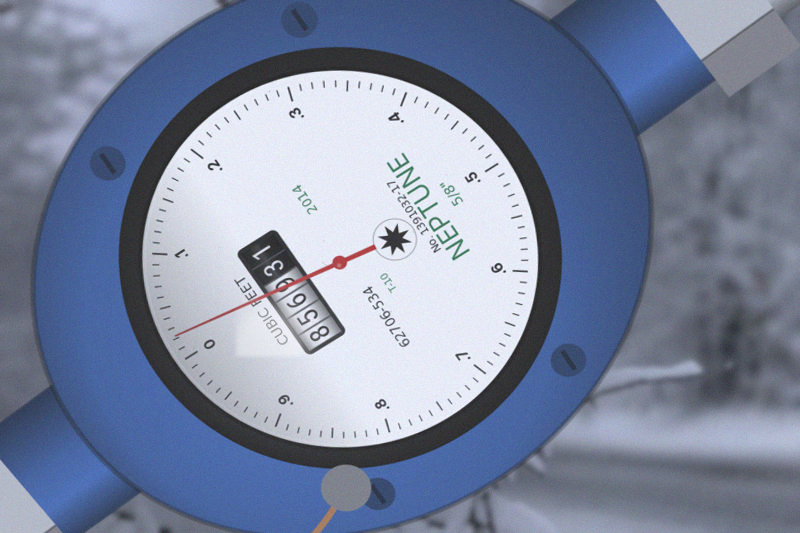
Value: 856931.02 ft³
